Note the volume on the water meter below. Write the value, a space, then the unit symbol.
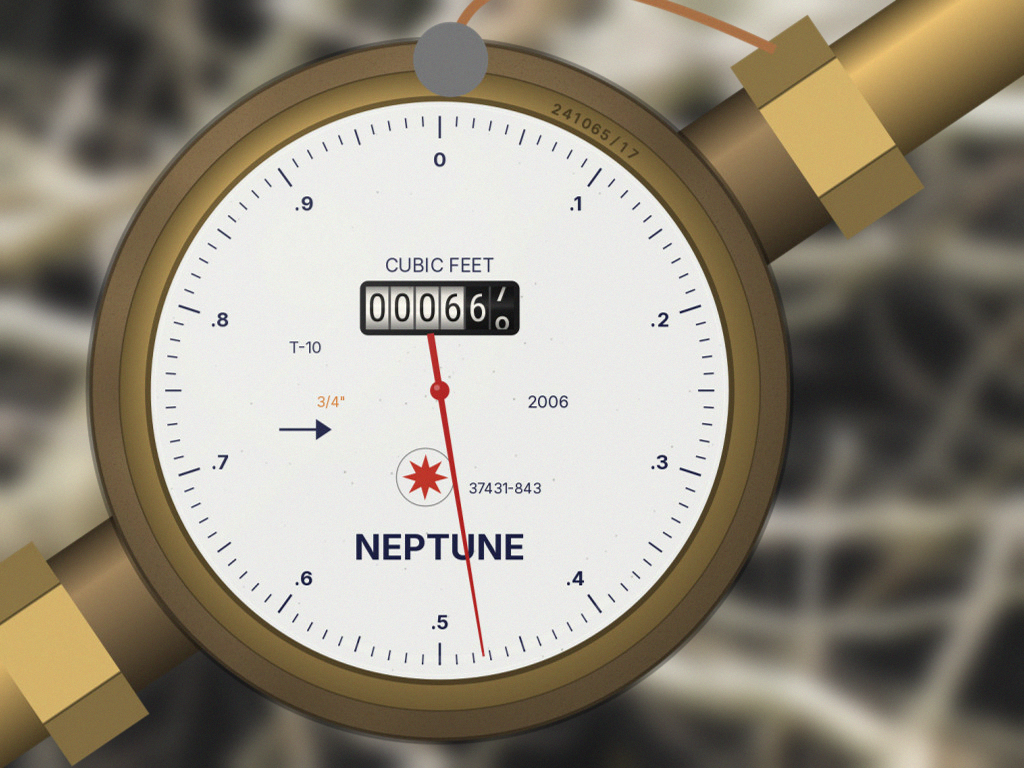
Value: 667.47 ft³
